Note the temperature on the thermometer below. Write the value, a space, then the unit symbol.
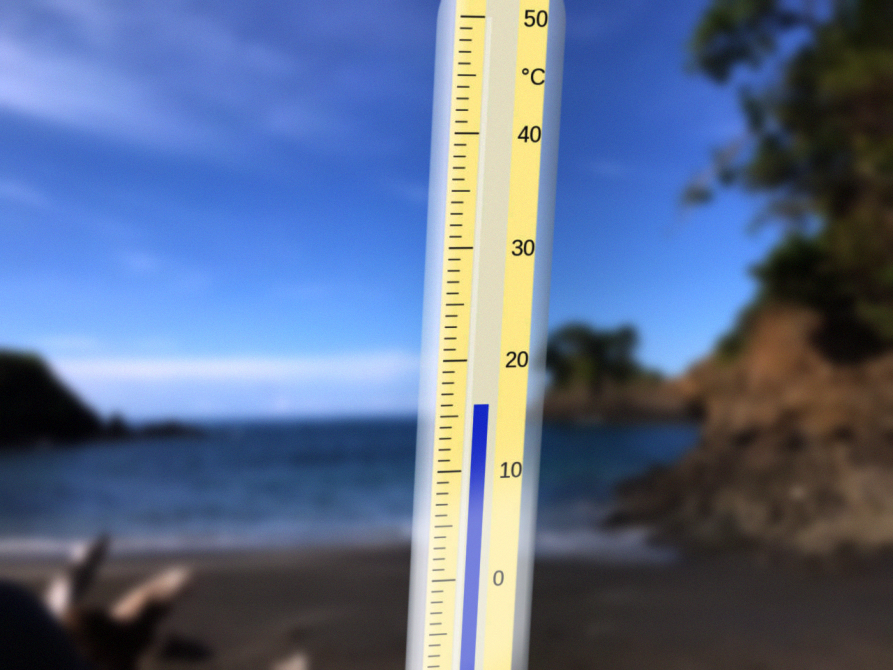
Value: 16 °C
